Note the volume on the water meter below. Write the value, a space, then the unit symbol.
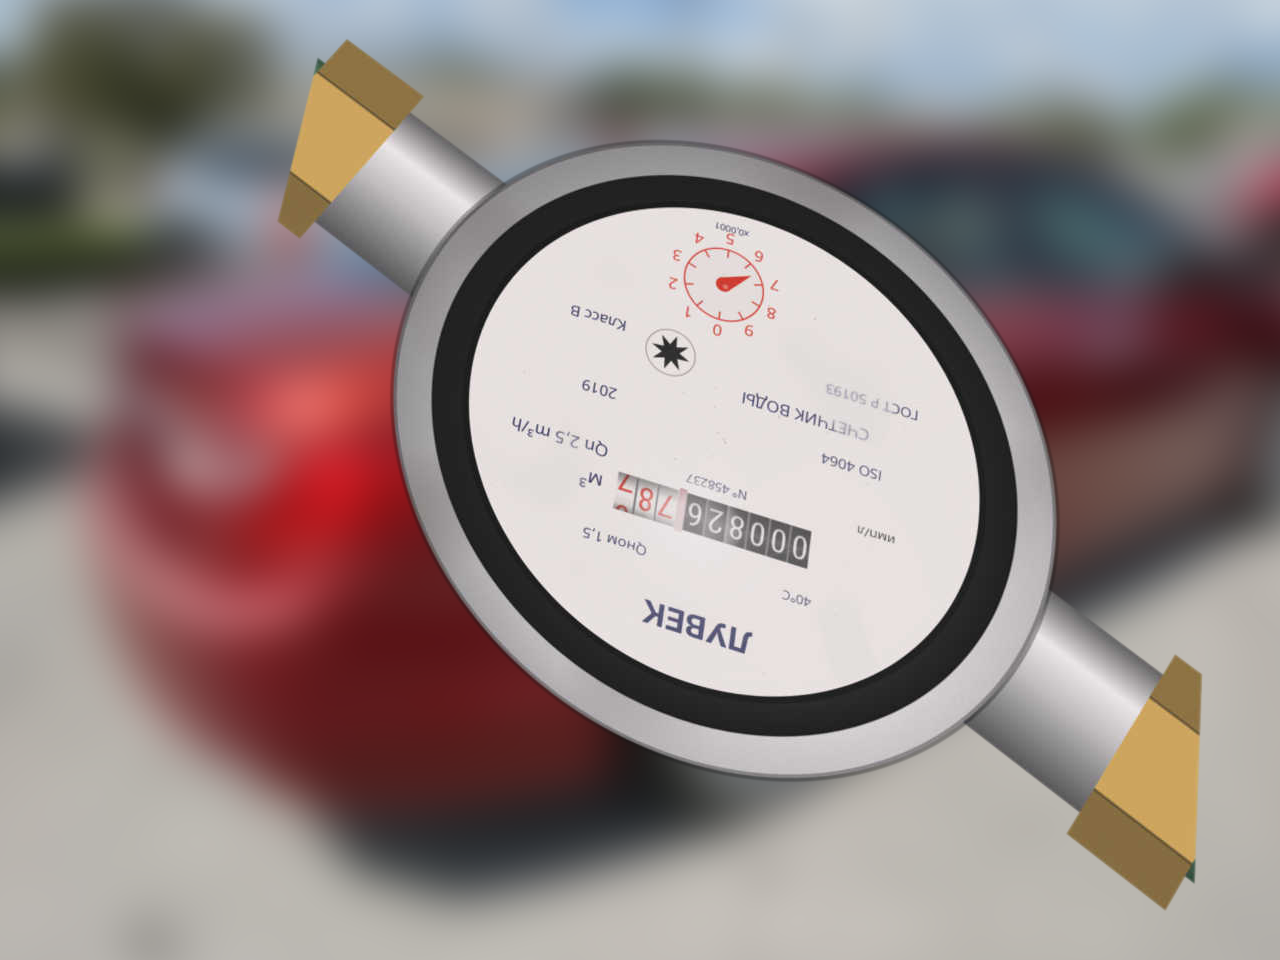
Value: 826.7866 m³
